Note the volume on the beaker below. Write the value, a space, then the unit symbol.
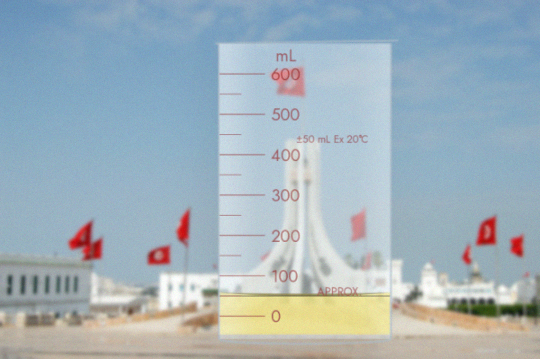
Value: 50 mL
